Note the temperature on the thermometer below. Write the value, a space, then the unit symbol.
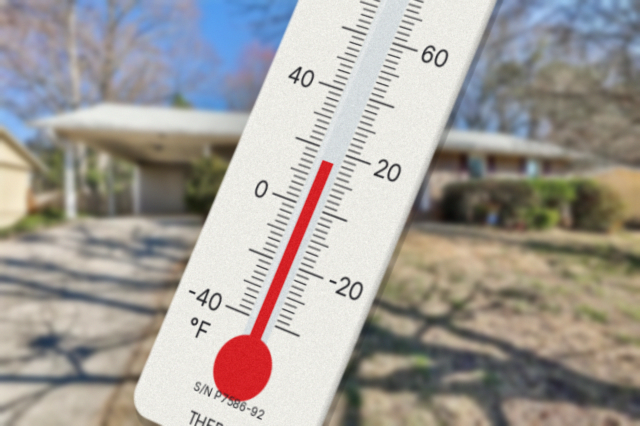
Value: 16 °F
